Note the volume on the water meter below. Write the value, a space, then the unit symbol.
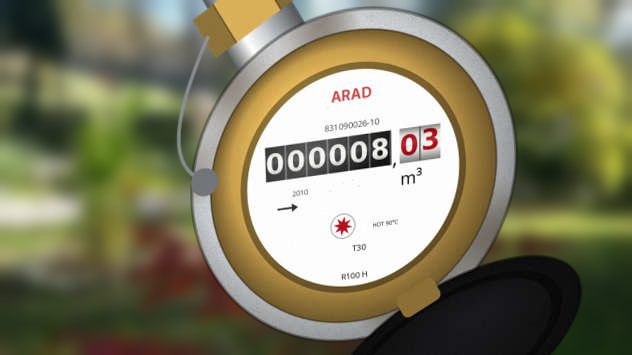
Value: 8.03 m³
